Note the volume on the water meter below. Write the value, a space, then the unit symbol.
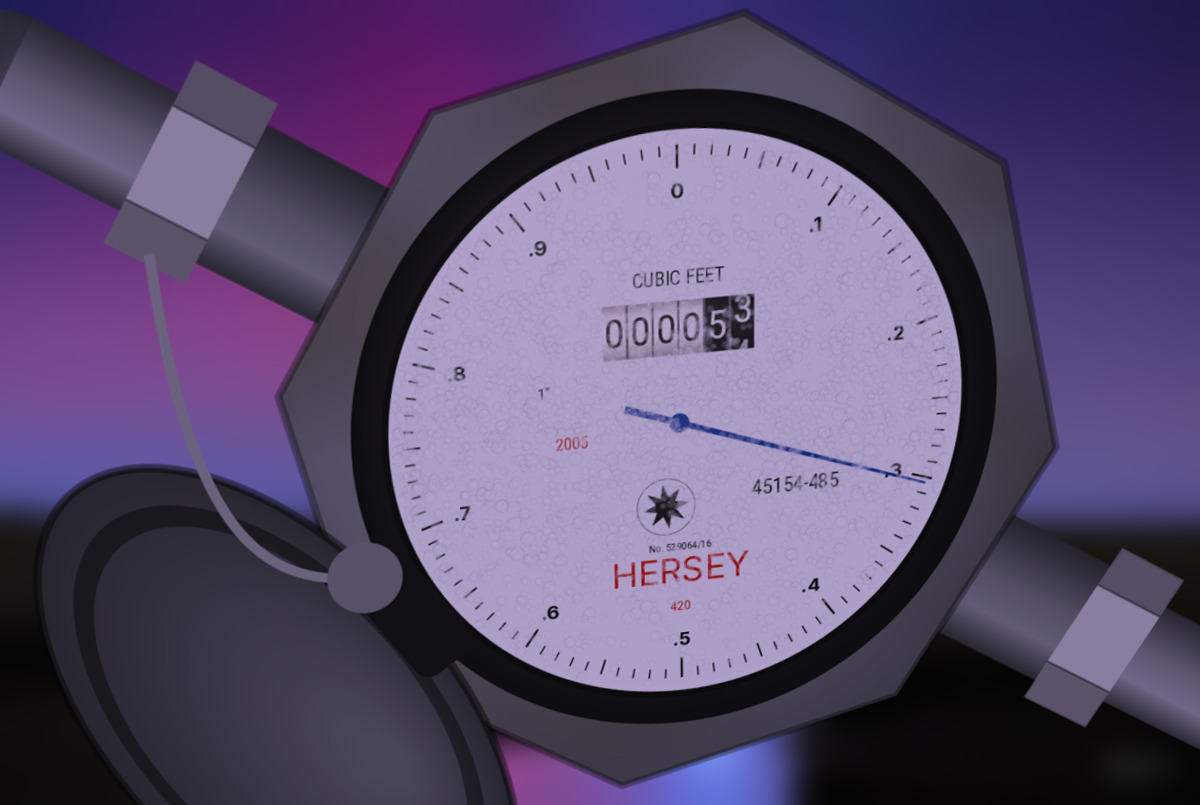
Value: 53.30 ft³
